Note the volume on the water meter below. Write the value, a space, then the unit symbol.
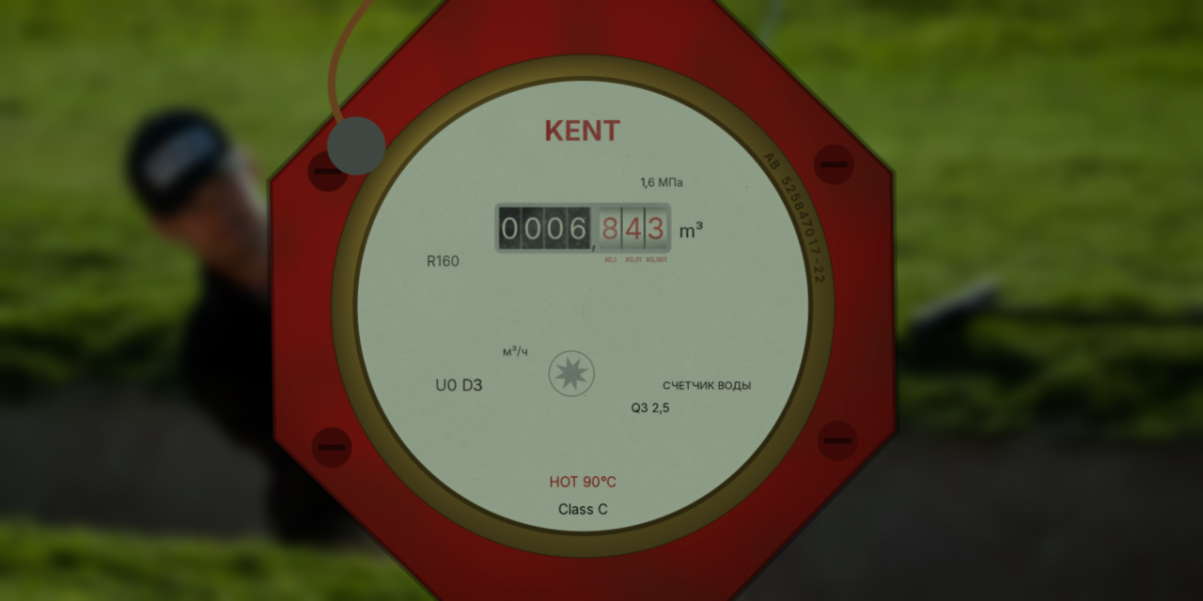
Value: 6.843 m³
